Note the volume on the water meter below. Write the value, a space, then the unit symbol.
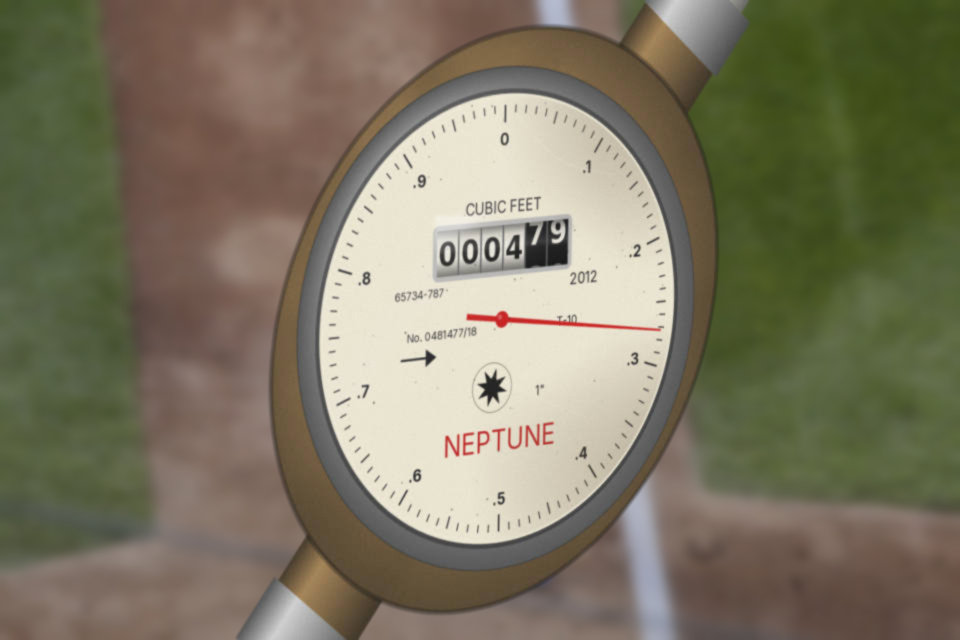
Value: 479.27 ft³
